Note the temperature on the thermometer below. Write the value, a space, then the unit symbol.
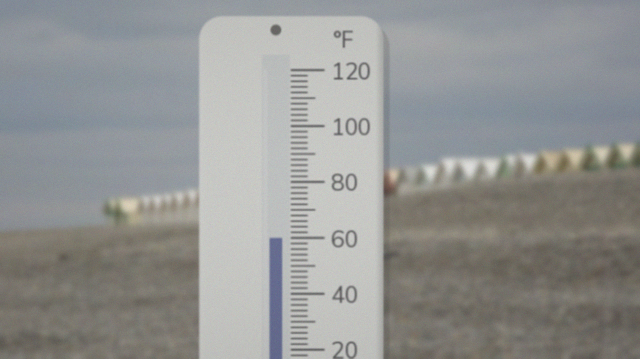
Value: 60 °F
